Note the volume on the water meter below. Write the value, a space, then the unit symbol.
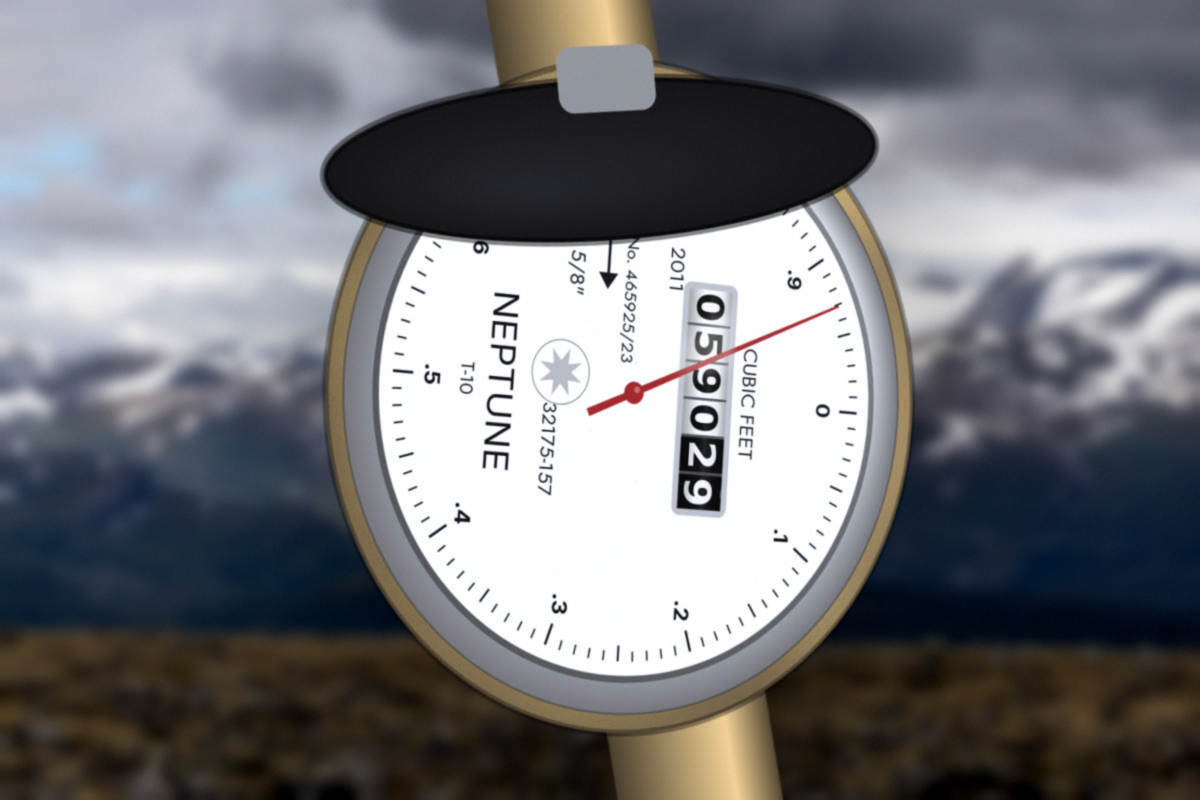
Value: 59028.93 ft³
